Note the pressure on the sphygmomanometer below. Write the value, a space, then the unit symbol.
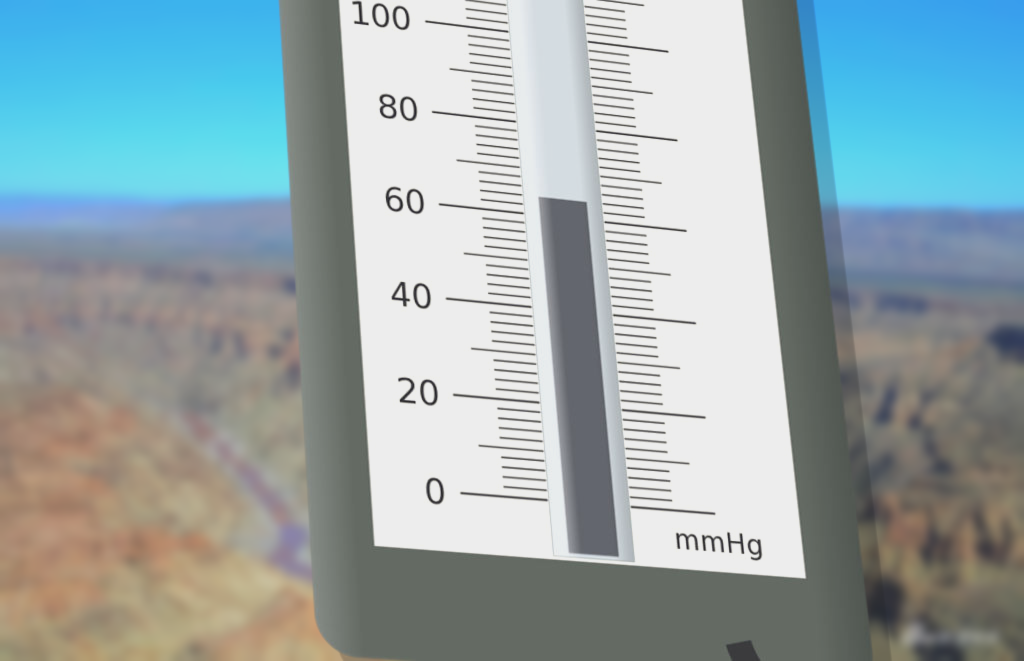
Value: 64 mmHg
